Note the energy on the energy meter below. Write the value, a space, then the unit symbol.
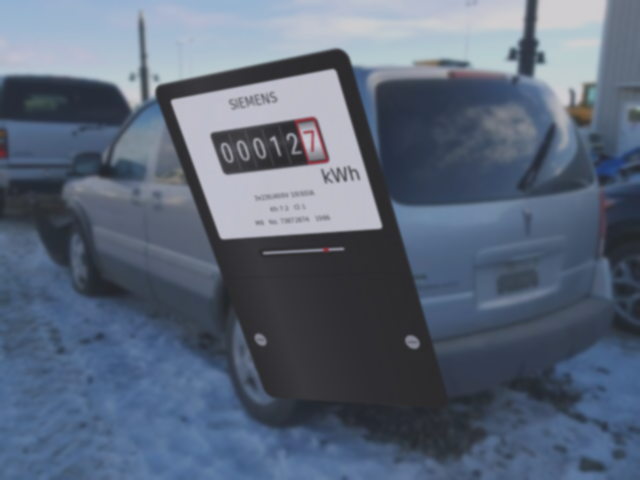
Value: 12.7 kWh
